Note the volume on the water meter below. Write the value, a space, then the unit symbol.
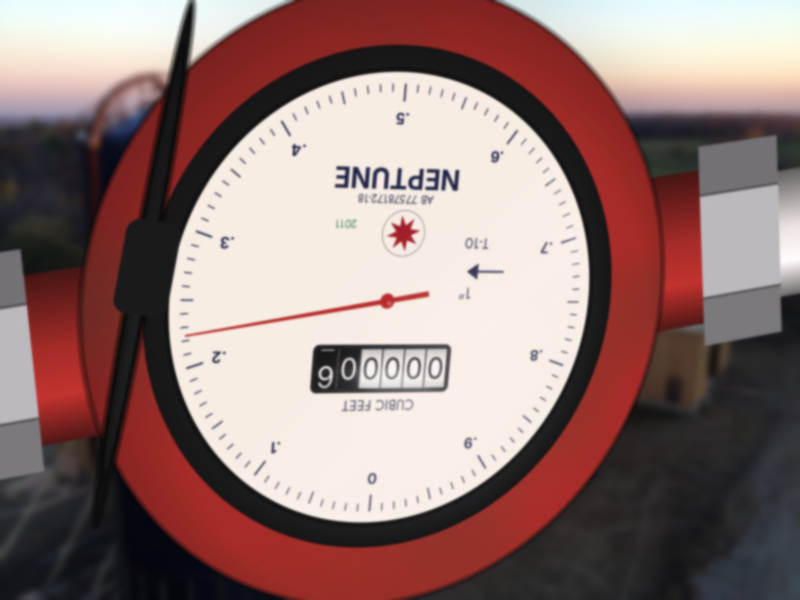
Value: 6.22 ft³
